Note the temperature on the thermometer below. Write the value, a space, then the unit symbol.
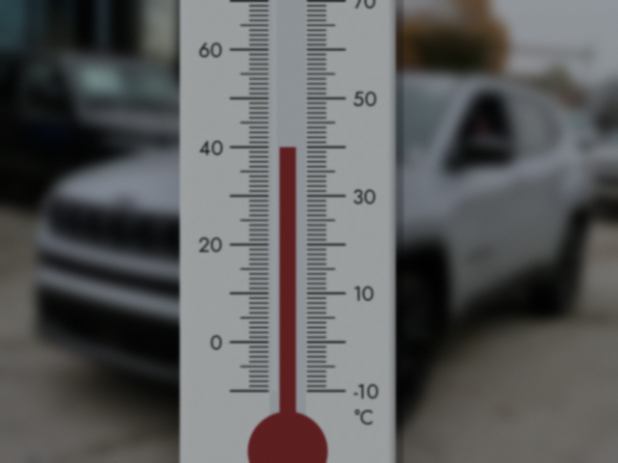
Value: 40 °C
